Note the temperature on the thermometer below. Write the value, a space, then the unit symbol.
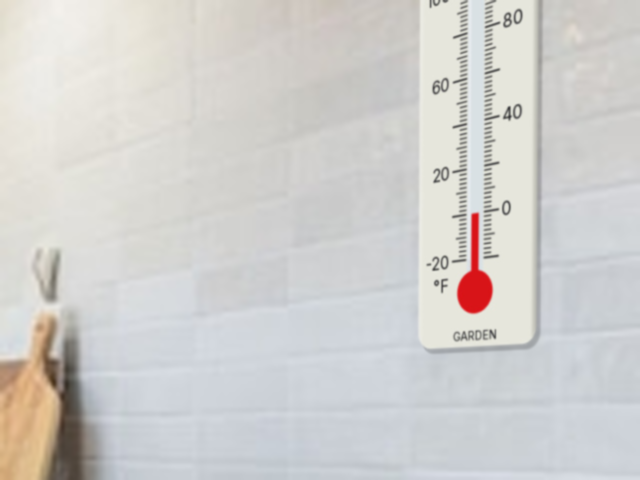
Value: 0 °F
